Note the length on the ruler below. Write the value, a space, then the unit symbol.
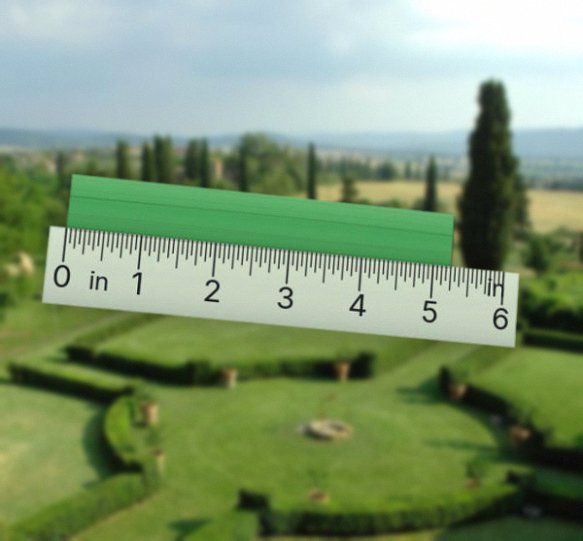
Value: 5.25 in
